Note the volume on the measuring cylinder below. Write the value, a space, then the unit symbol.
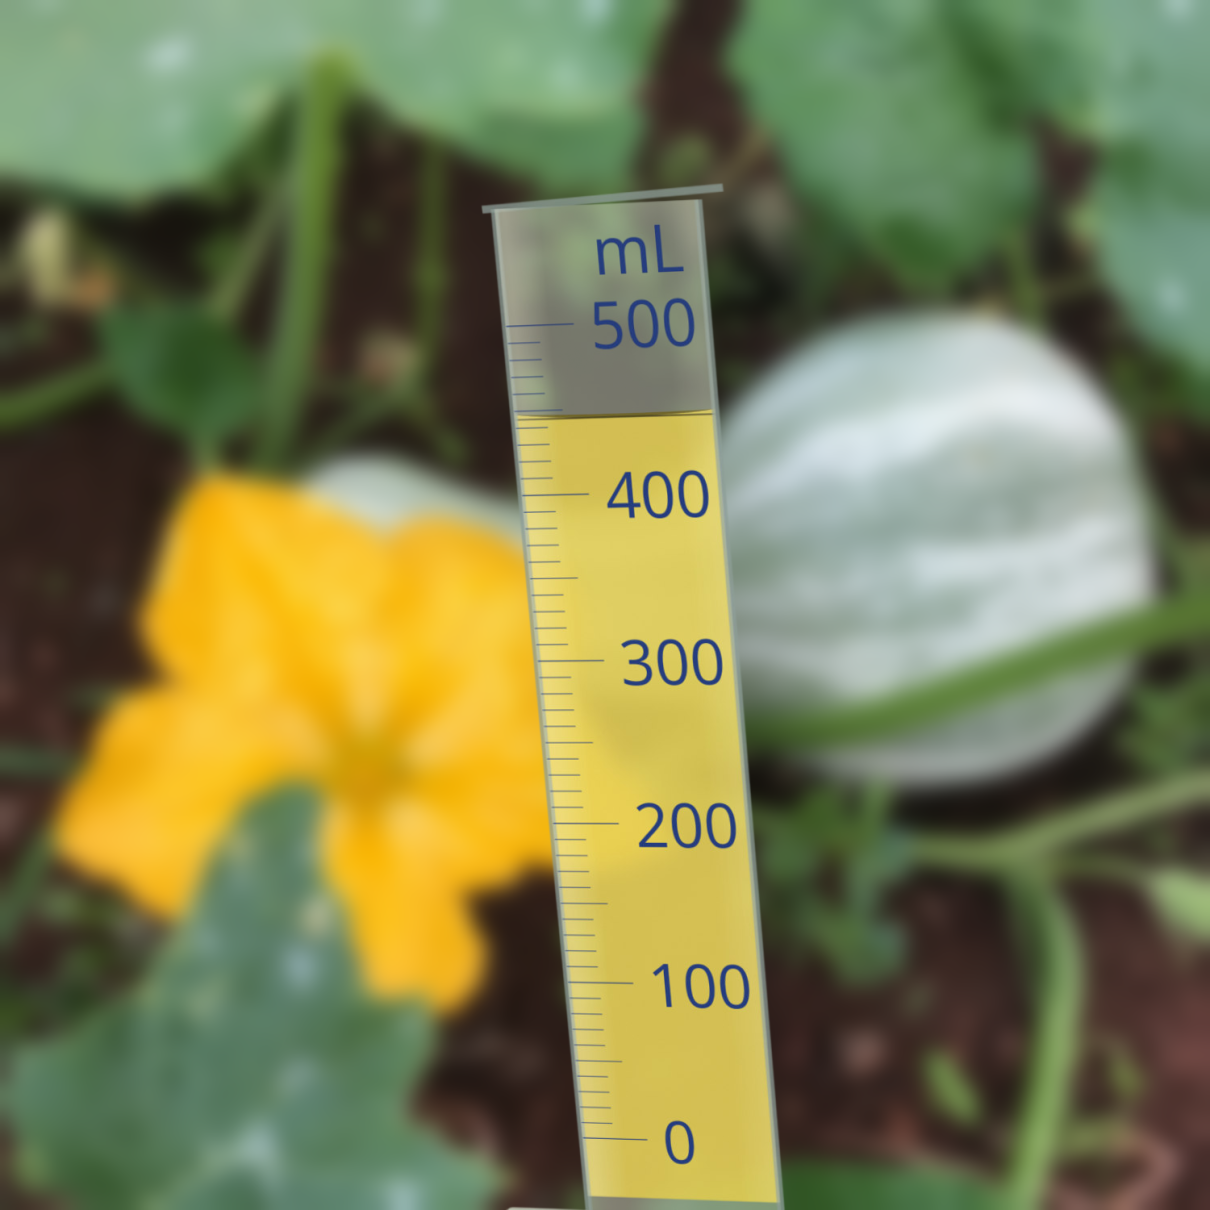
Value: 445 mL
